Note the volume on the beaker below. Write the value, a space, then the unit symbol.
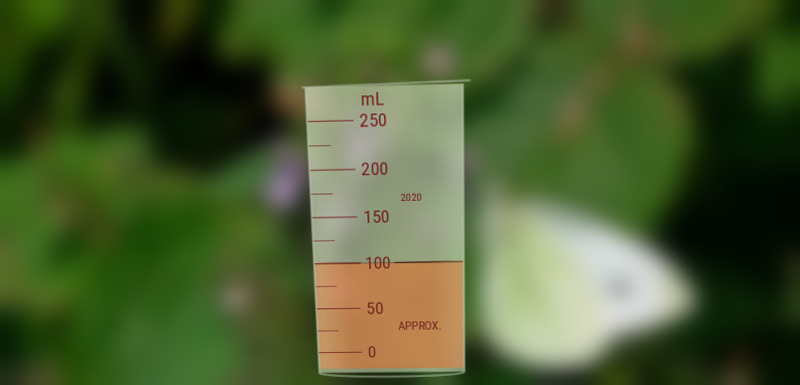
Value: 100 mL
